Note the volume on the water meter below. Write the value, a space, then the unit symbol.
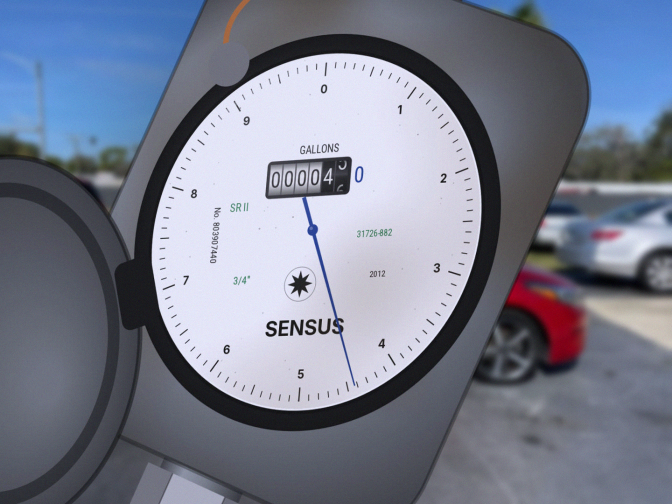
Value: 454.4 gal
